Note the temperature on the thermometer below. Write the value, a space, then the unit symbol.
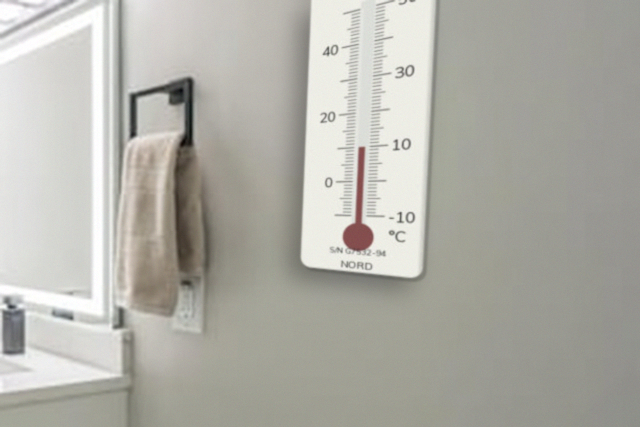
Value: 10 °C
